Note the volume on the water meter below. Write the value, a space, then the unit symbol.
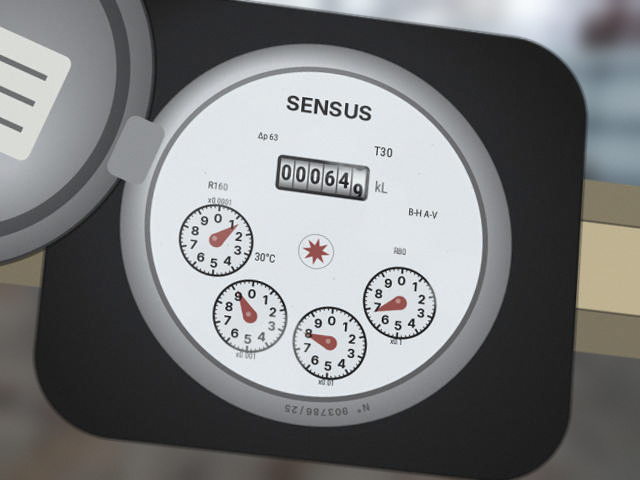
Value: 648.6791 kL
